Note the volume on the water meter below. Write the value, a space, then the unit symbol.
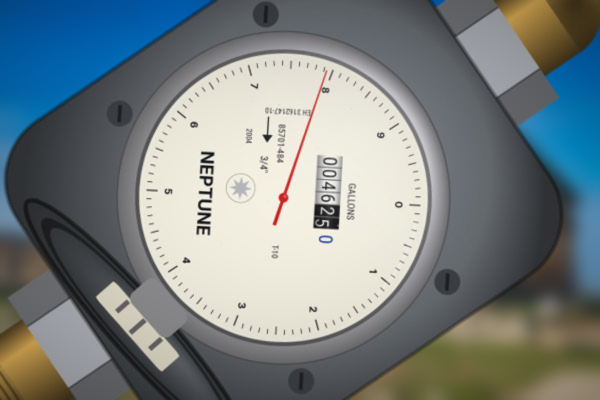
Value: 46247.9 gal
